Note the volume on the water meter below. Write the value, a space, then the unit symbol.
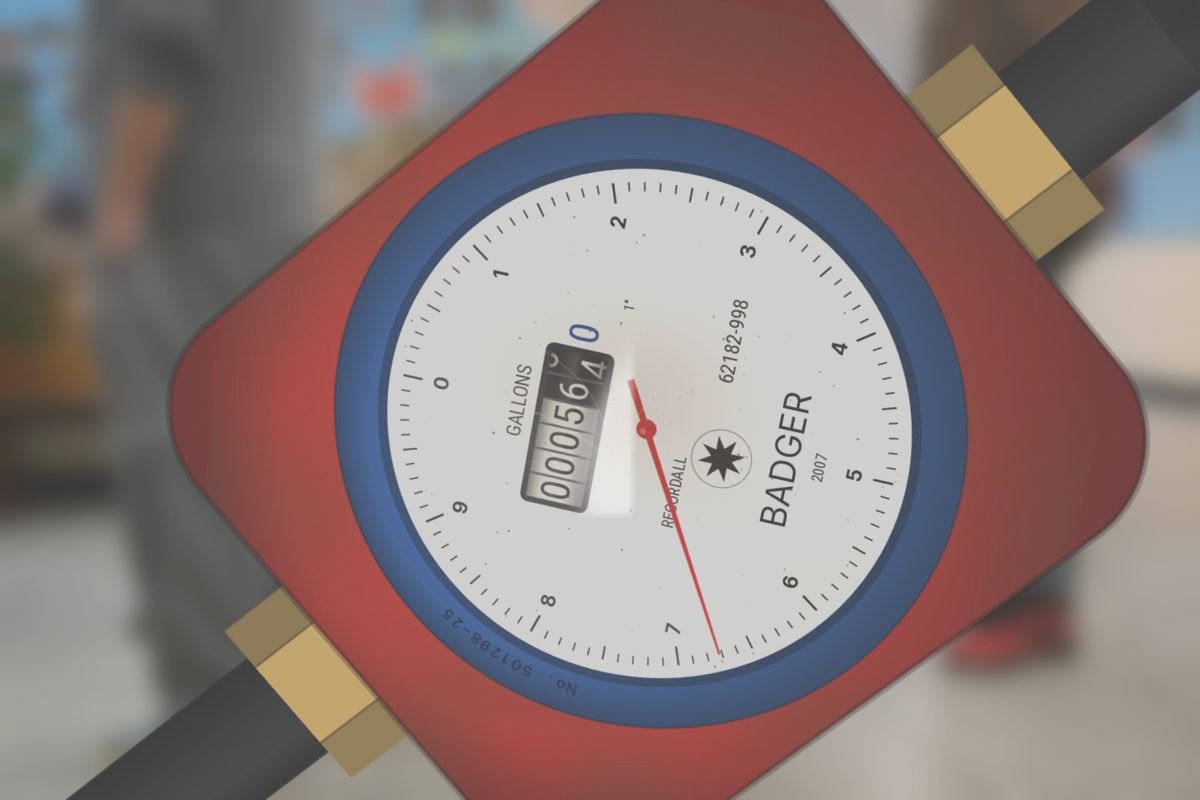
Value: 5636.7 gal
